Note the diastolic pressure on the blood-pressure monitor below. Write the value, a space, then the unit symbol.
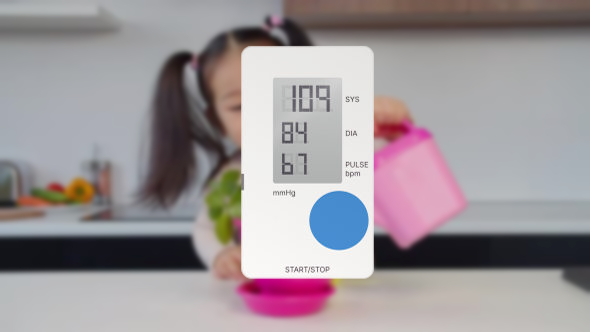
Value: 84 mmHg
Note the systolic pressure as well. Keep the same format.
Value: 109 mmHg
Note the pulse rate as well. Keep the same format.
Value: 67 bpm
